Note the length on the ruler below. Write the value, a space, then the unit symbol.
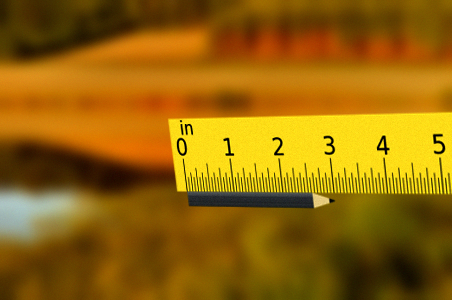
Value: 3 in
